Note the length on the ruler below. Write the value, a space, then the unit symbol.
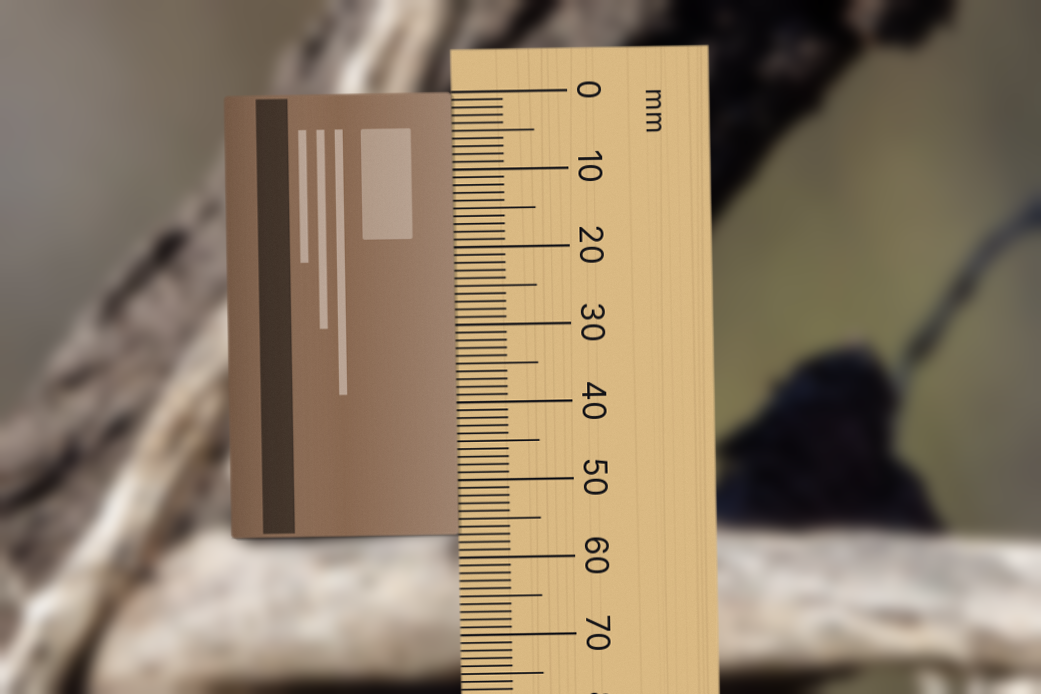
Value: 57 mm
